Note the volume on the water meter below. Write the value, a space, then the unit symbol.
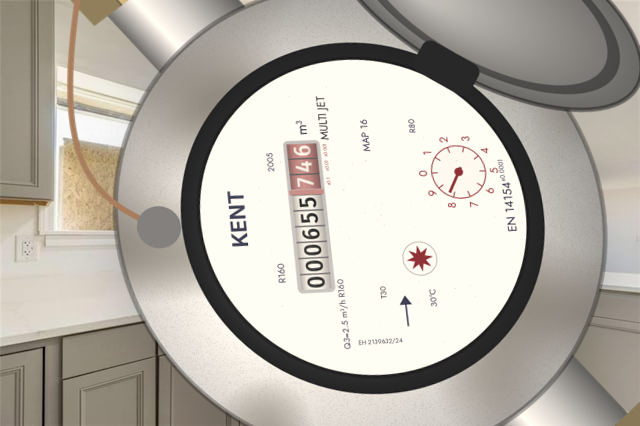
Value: 655.7468 m³
